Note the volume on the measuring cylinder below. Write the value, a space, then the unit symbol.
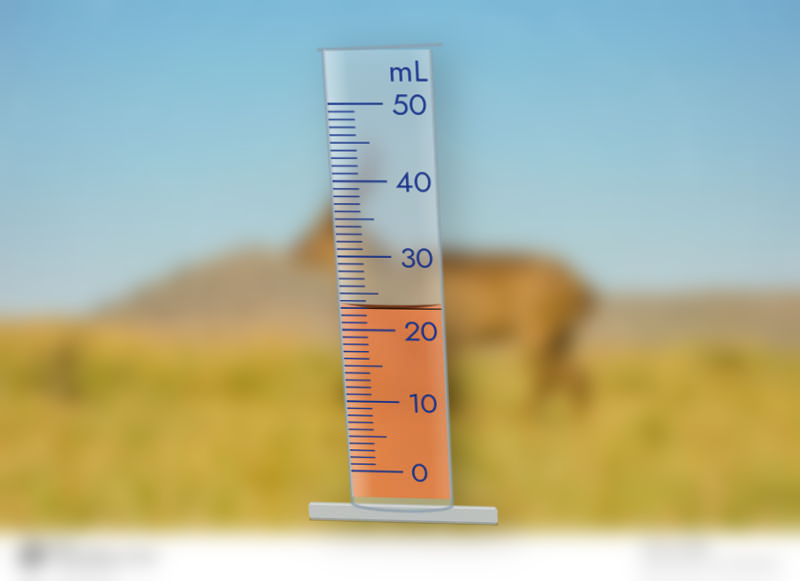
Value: 23 mL
